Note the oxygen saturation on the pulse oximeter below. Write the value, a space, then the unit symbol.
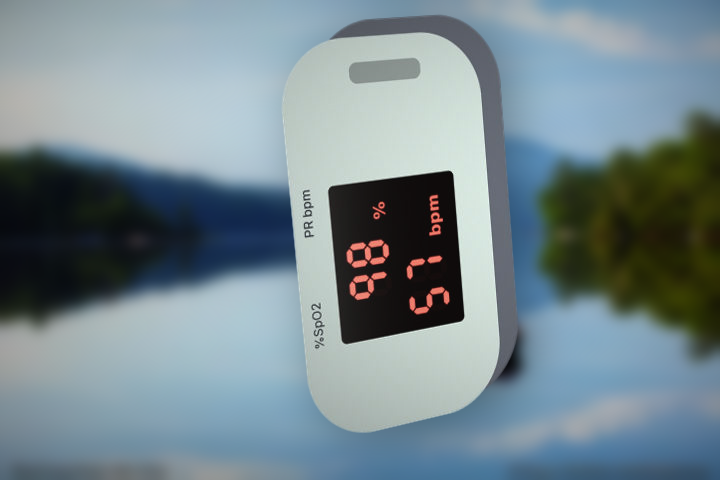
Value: 98 %
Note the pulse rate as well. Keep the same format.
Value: 57 bpm
